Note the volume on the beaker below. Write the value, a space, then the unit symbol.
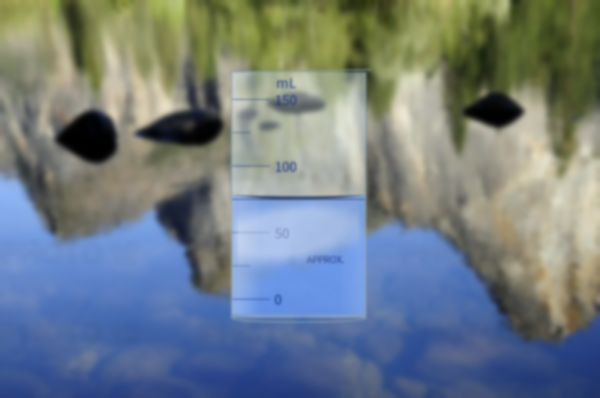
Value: 75 mL
